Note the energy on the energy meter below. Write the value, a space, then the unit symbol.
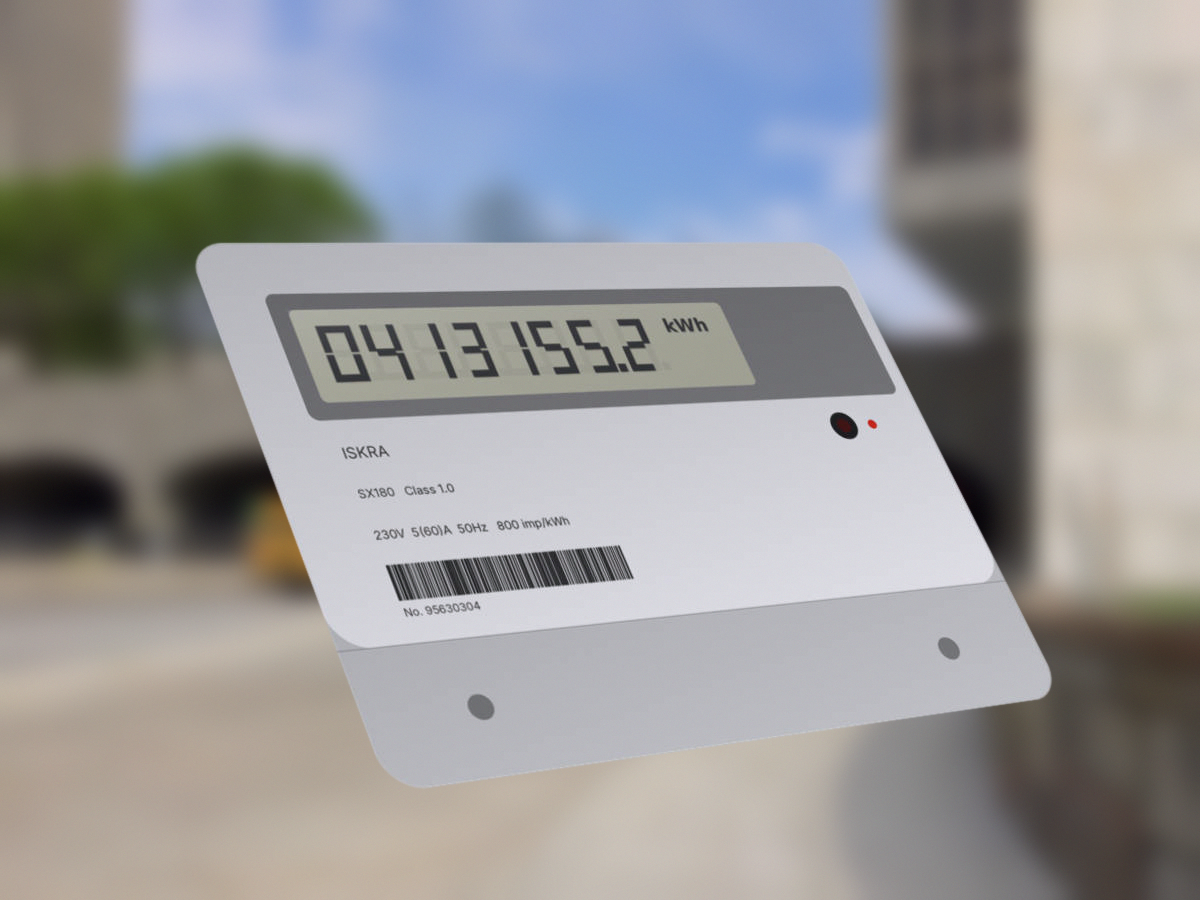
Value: 413155.2 kWh
